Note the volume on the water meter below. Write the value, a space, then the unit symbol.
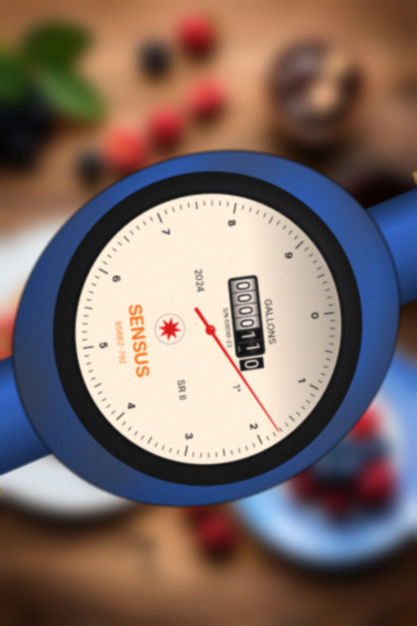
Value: 111.7 gal
